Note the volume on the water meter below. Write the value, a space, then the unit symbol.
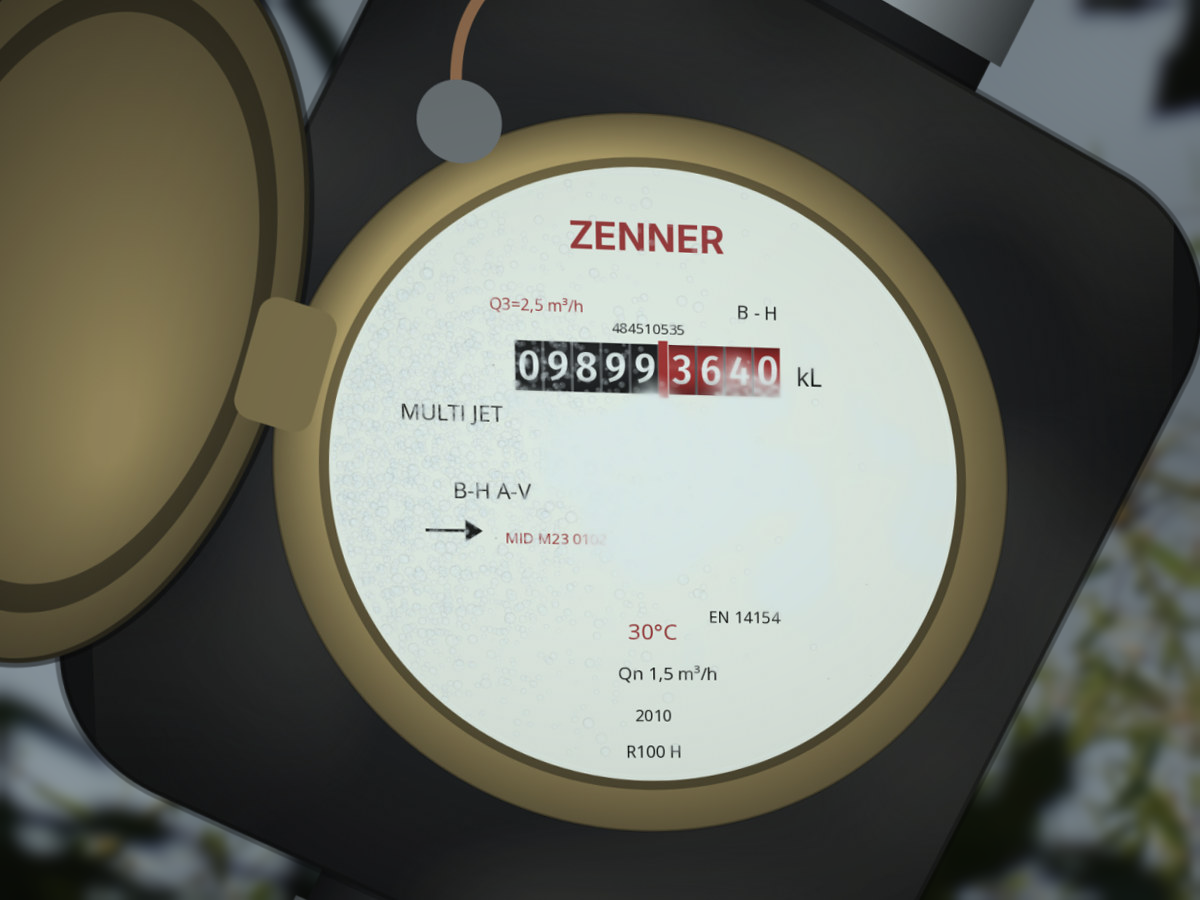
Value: 9899.3640 kL
